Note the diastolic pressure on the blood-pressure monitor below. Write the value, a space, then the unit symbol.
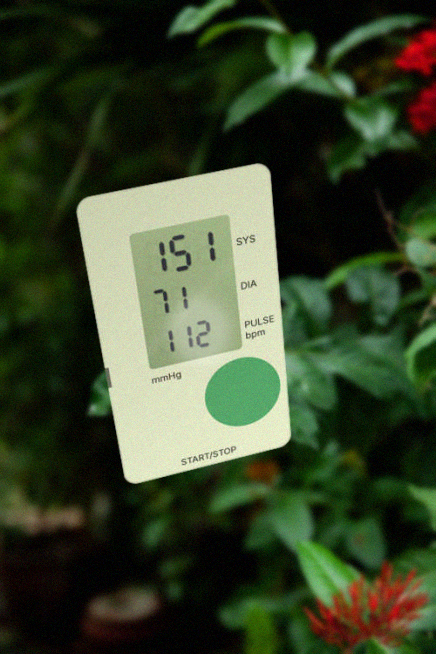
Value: 71 mmHg
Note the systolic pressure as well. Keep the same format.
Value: 151 mmHg
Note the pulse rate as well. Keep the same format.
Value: 112 bpm
